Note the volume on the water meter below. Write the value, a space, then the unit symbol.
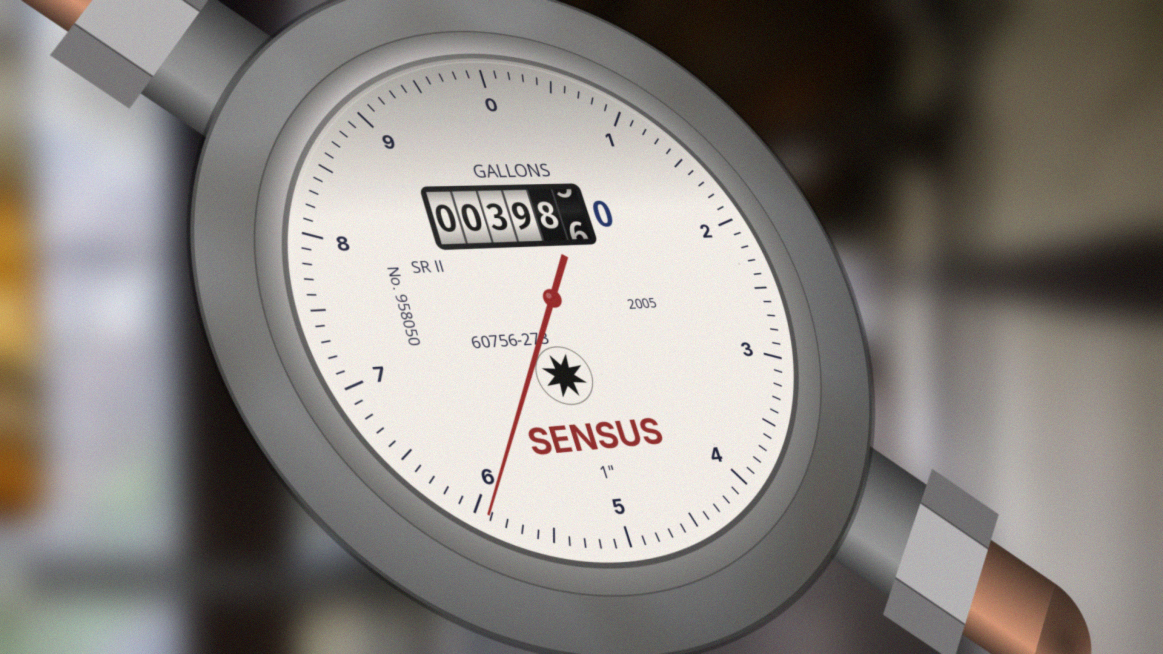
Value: 39855.9 gal
